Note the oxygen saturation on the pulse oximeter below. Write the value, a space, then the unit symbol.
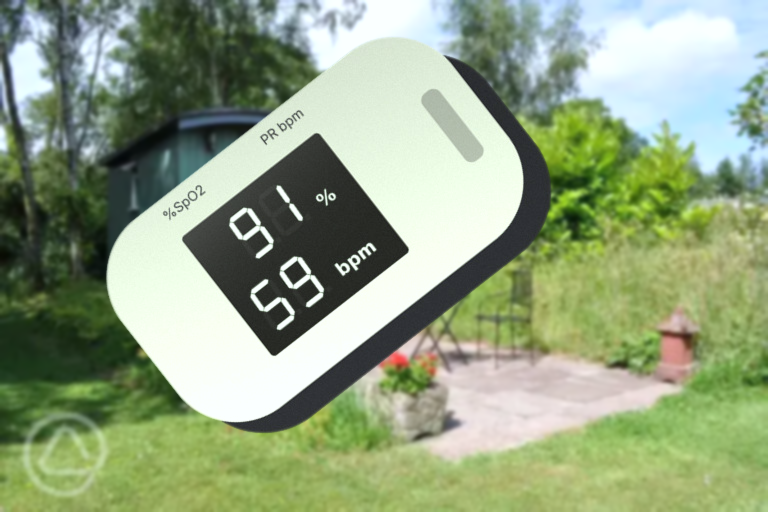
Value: 91 %
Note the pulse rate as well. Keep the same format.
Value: 59 bpm
